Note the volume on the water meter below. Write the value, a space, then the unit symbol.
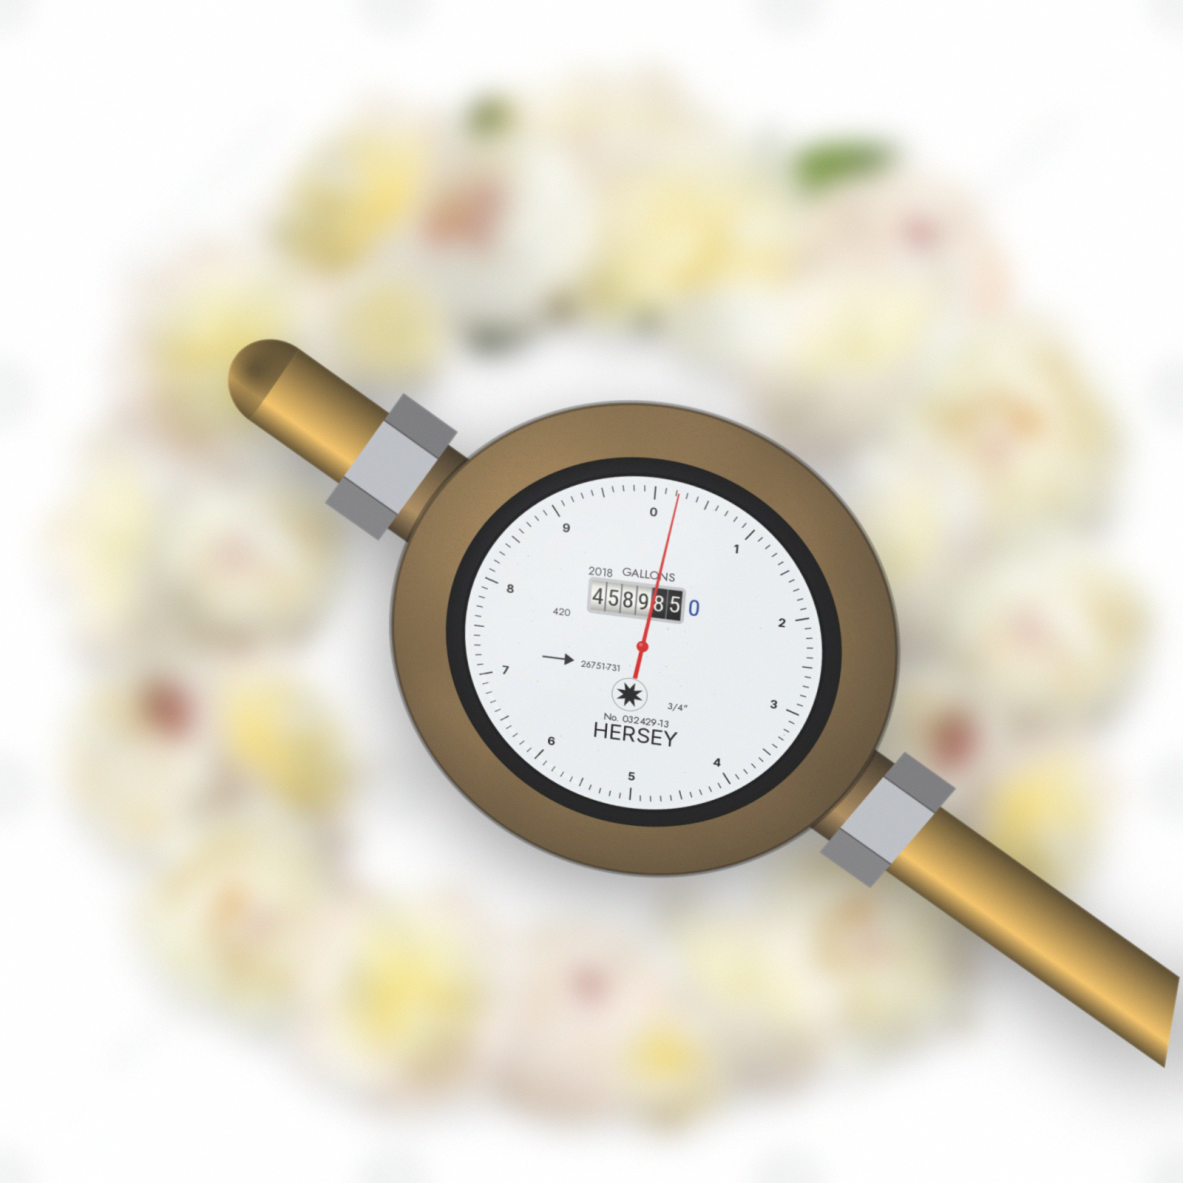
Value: 4589850.2 gal
